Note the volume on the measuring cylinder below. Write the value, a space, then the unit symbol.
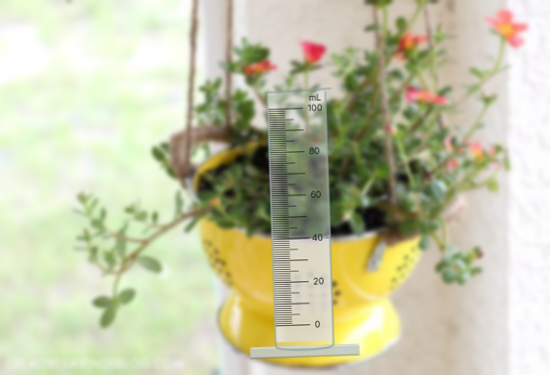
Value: 40 mL
